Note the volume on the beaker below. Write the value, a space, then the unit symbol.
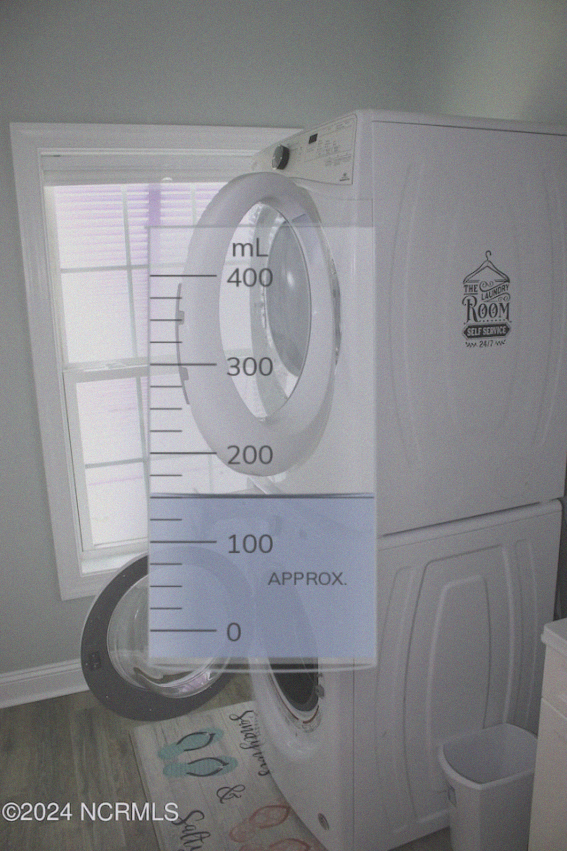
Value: 150 mL
